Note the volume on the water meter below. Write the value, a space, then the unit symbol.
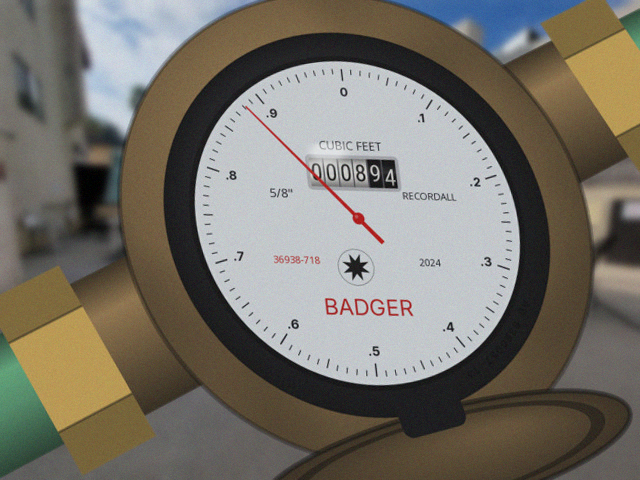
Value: 893.88 ft³
